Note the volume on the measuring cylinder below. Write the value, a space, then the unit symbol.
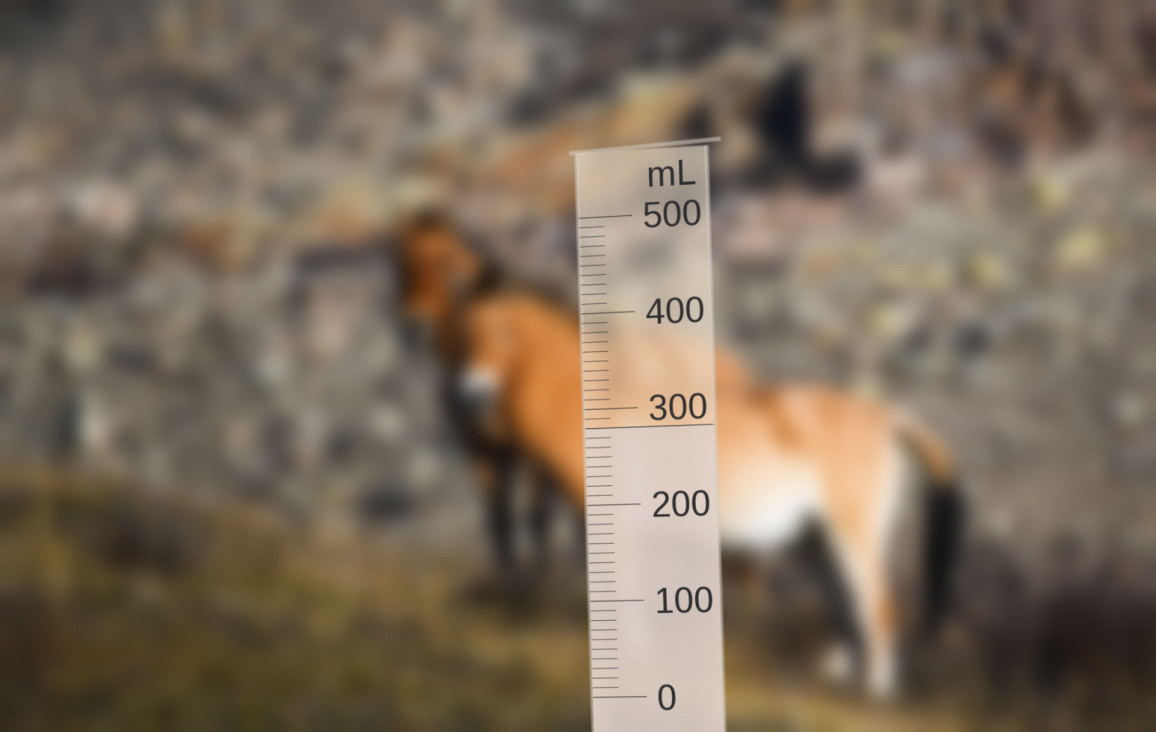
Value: 280 mL
